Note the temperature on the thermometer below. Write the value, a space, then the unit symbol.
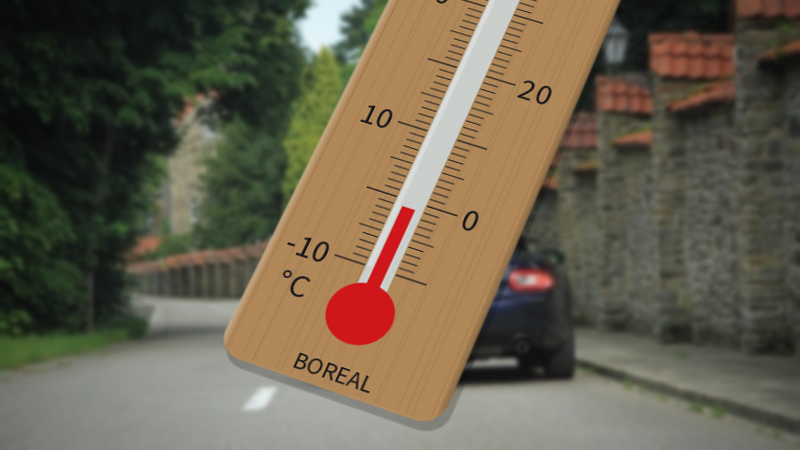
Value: -1 °C
